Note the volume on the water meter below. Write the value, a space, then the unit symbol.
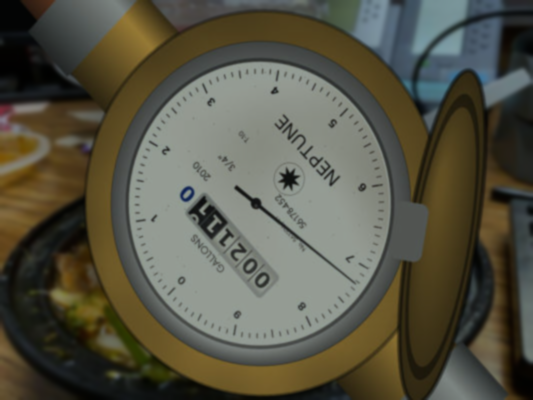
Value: 21107.2 gal
